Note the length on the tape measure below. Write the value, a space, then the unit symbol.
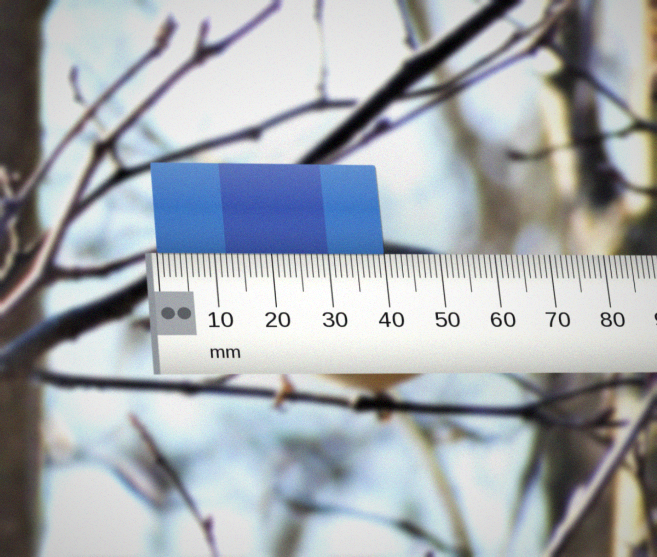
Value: 40 mm
